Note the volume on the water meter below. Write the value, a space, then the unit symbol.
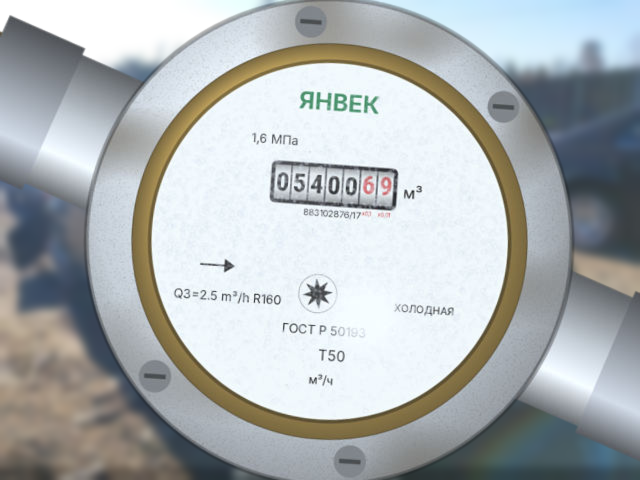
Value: 5400.69 m³
